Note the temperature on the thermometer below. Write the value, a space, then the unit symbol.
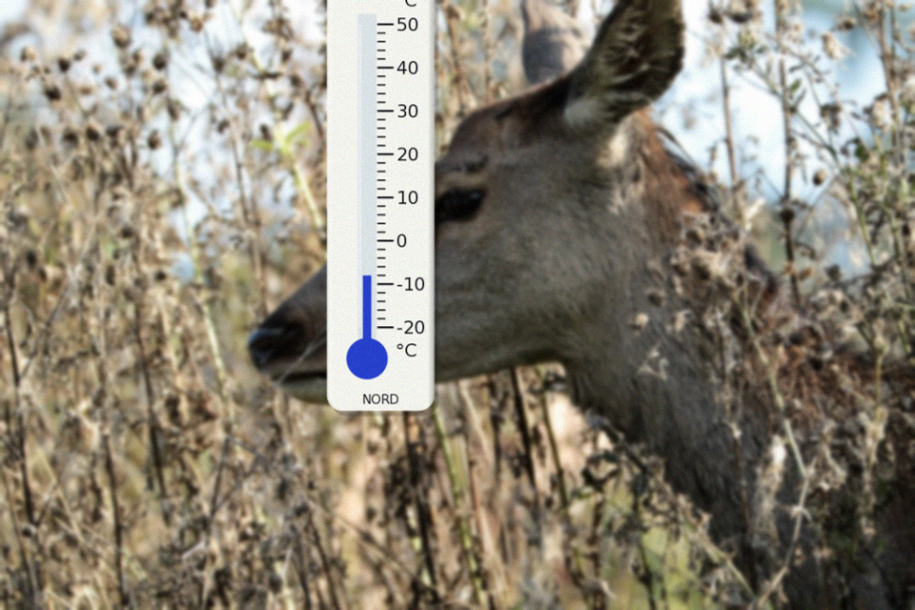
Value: -8 °C
